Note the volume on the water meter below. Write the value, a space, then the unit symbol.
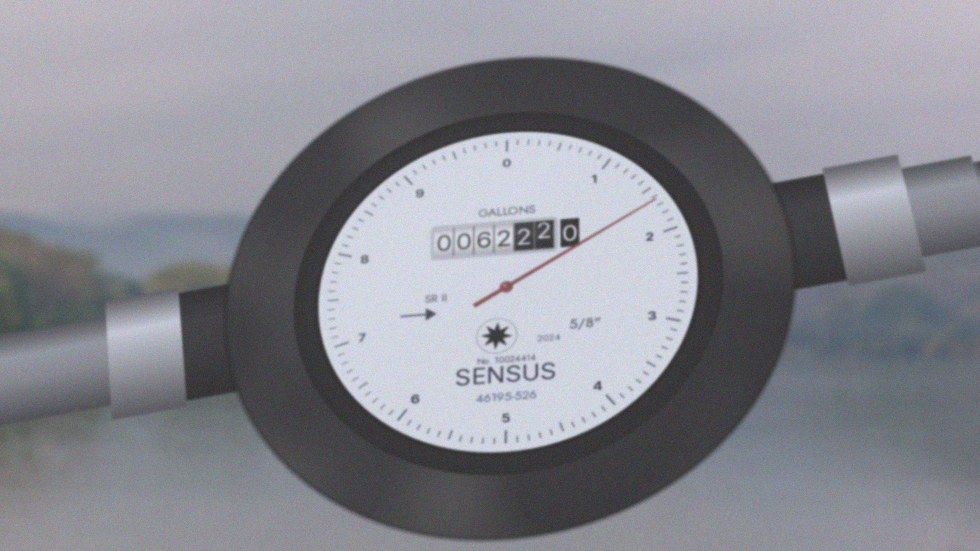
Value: 62221.6 gal
